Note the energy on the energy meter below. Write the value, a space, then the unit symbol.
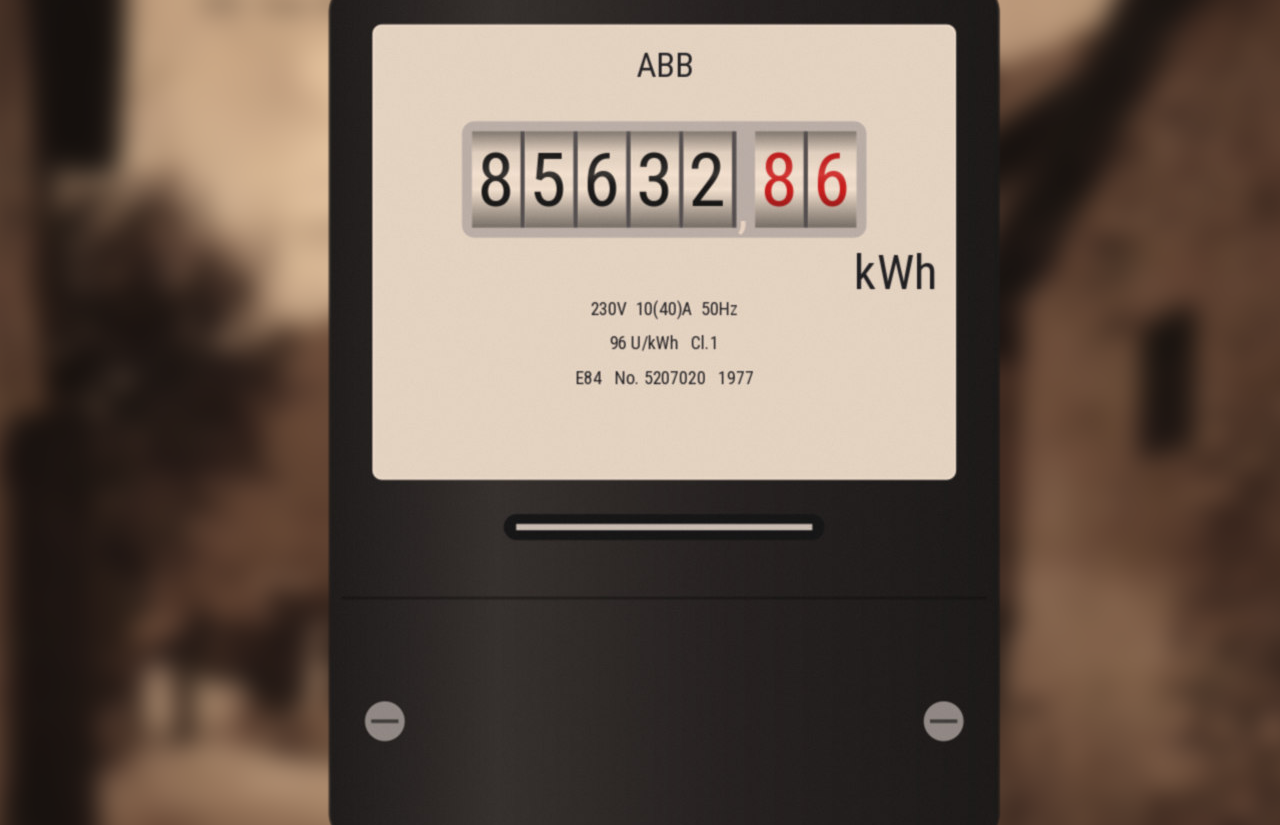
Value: 85632.86 kWh
